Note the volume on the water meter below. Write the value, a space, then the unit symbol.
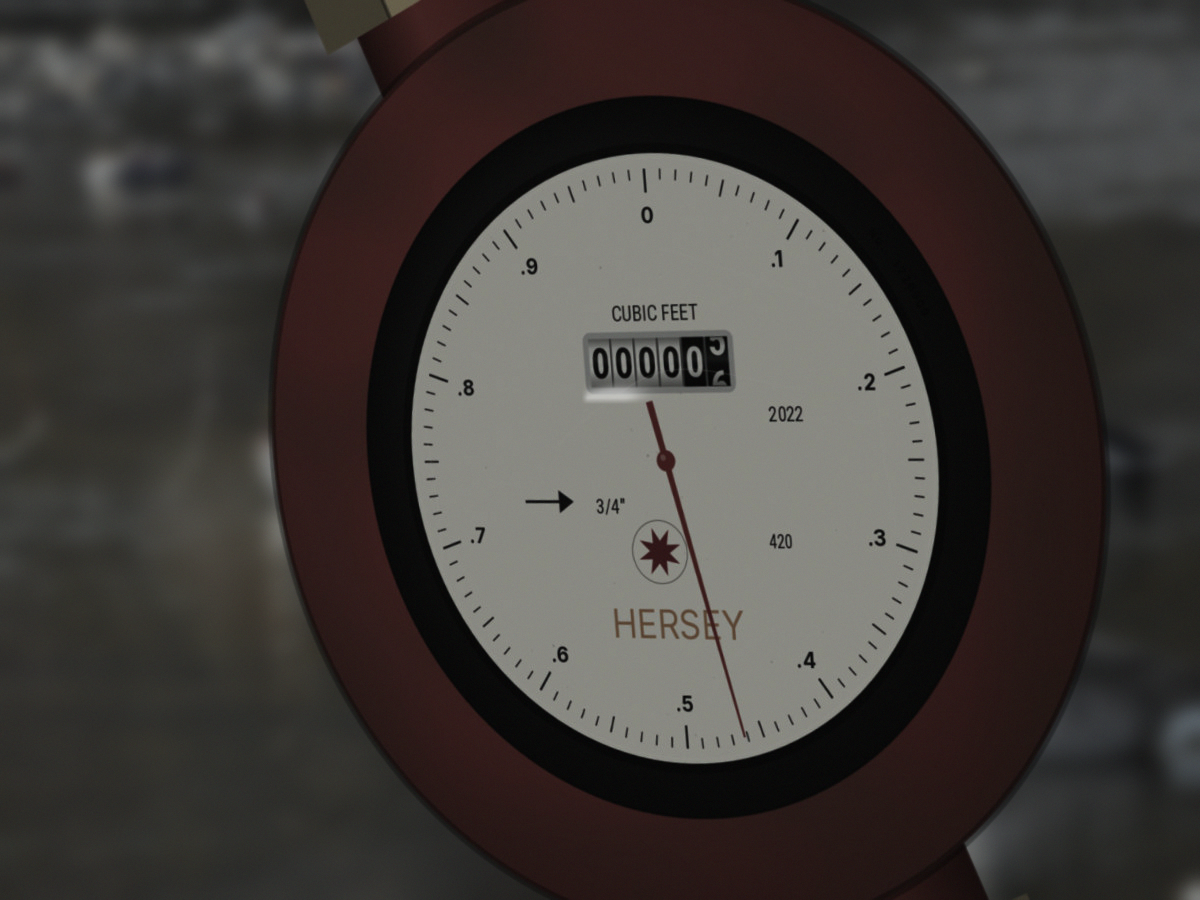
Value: 5.46 ft³
